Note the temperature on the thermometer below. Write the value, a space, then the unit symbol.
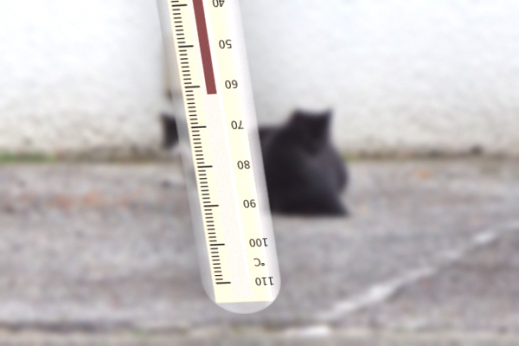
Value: 62 °C
